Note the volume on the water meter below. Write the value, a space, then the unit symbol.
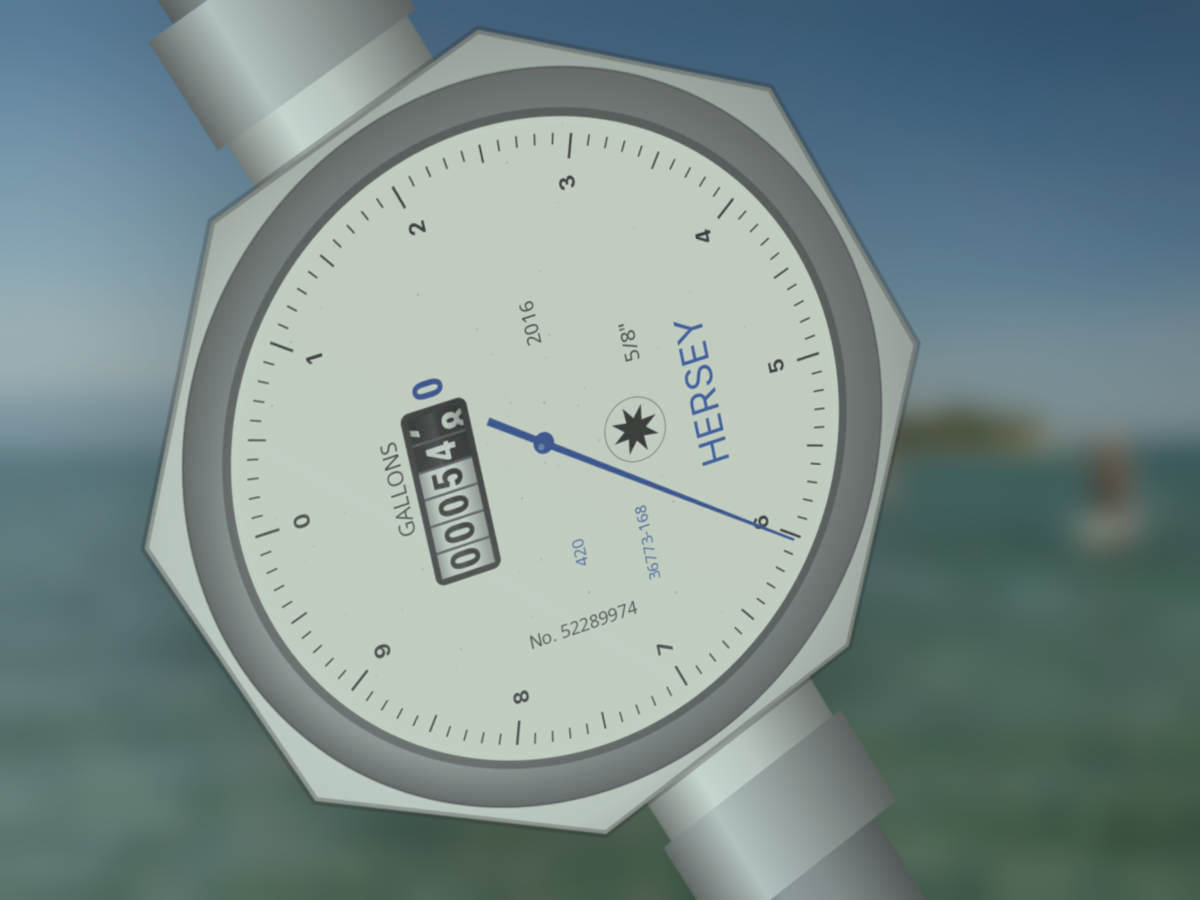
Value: 5476.0 gal
